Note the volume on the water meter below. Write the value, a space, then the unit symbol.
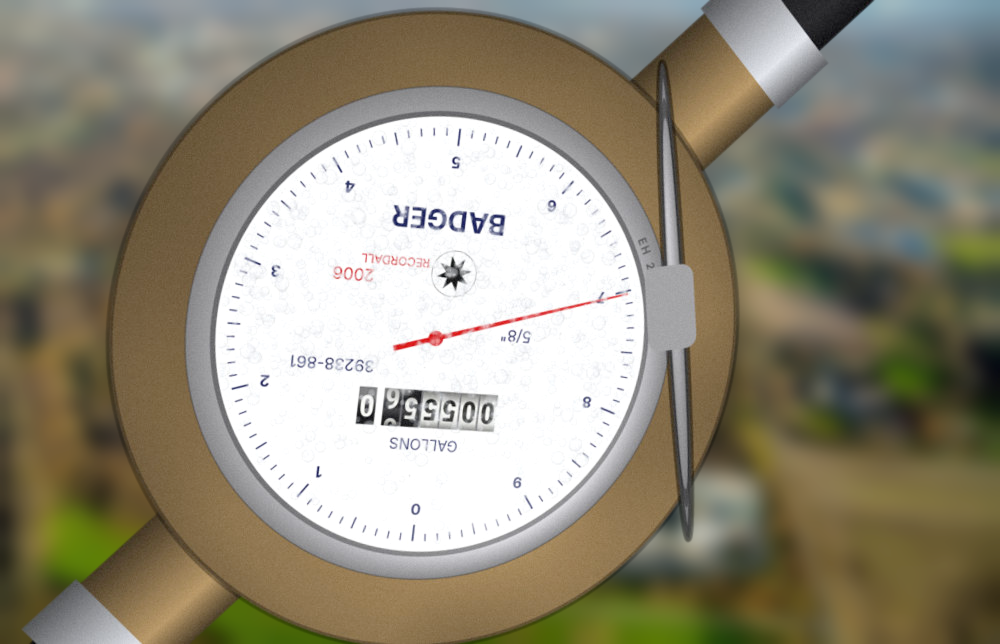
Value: 55557.0 gal
